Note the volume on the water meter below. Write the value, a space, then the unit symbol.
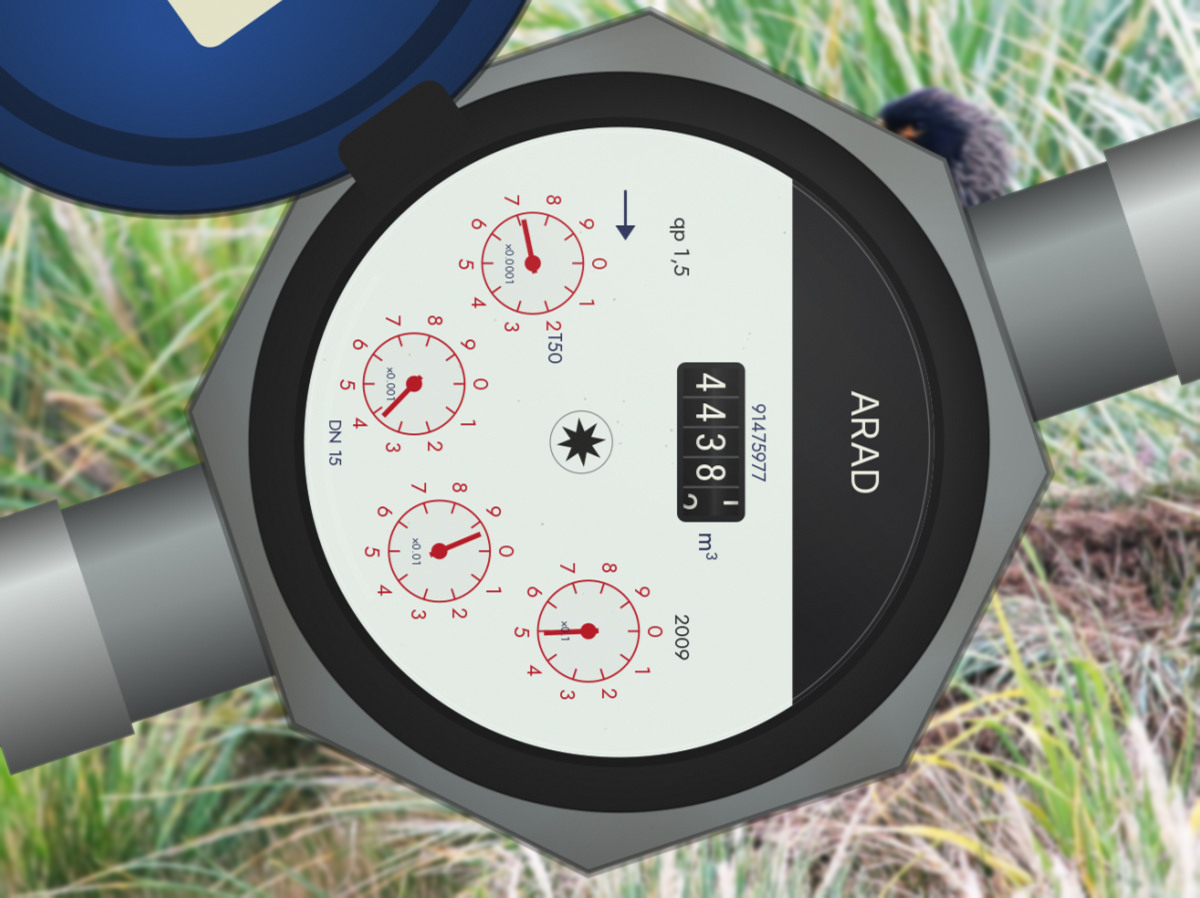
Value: 44381.4937 m³
